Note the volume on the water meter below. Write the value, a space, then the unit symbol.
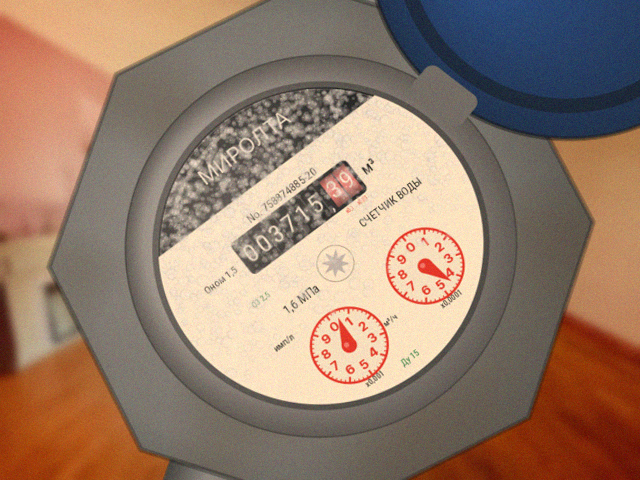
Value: 3715.3904 m³
